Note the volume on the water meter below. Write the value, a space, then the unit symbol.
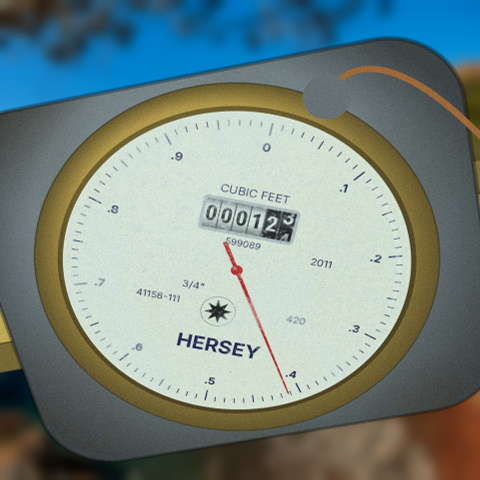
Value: 123.41 ft³
